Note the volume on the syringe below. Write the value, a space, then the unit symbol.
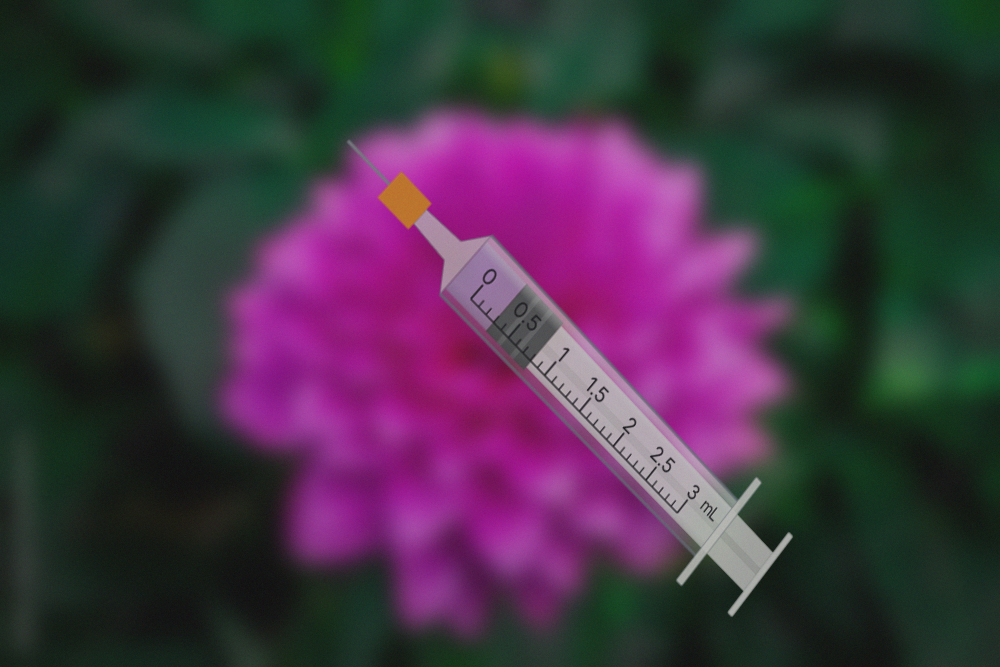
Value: 0.3 mL
